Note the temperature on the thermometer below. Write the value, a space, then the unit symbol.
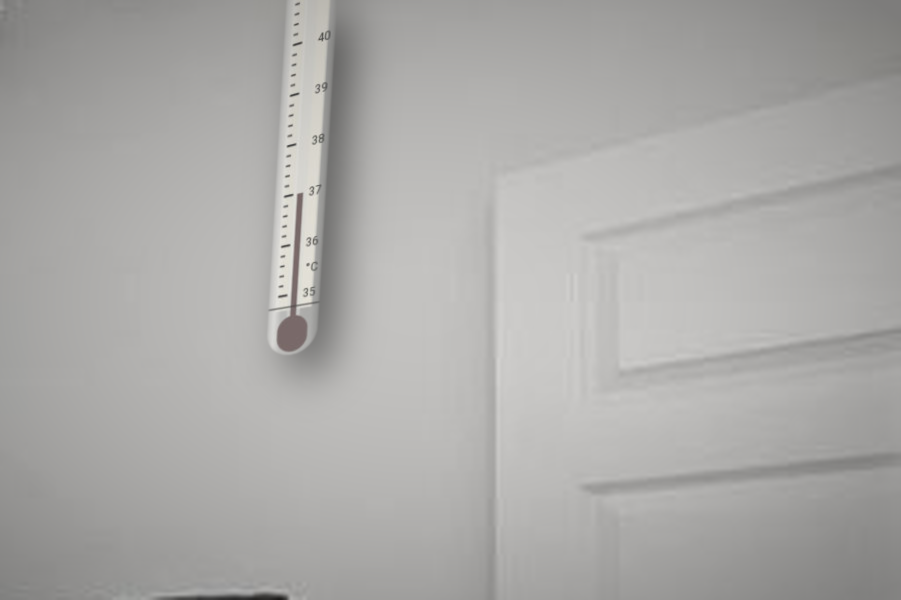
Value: 37 °C
